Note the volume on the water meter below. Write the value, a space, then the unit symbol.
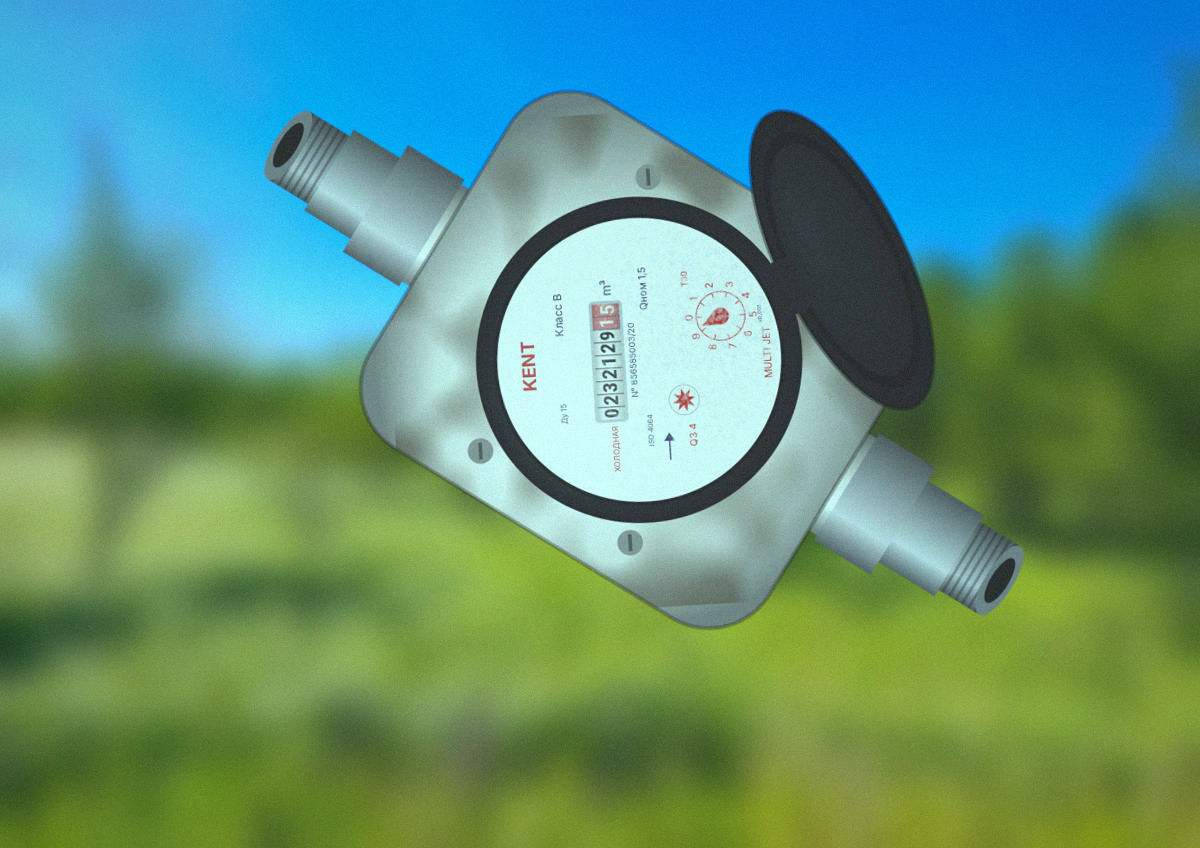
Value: 232129.149 m³
